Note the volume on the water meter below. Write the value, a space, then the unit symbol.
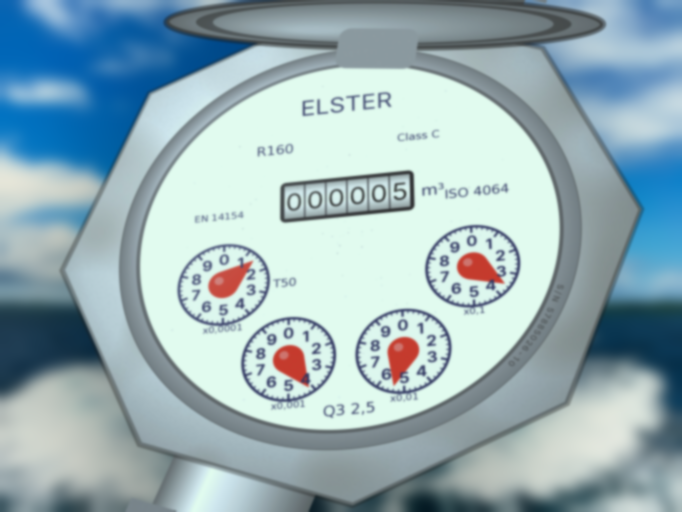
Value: 5.3541 m³
